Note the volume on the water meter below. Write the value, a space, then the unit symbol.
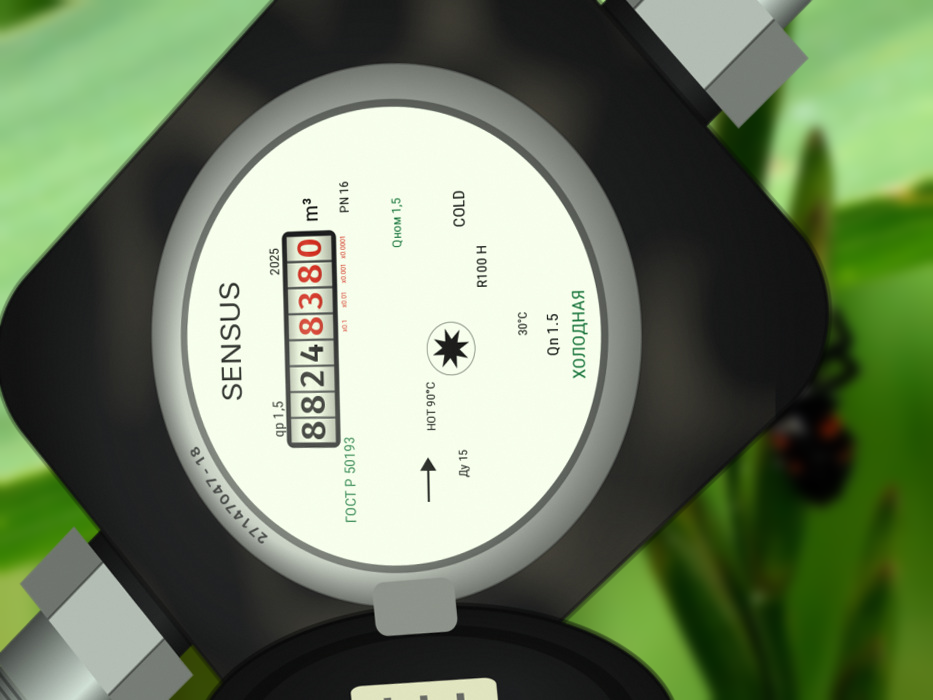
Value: 8824.8380 m³
